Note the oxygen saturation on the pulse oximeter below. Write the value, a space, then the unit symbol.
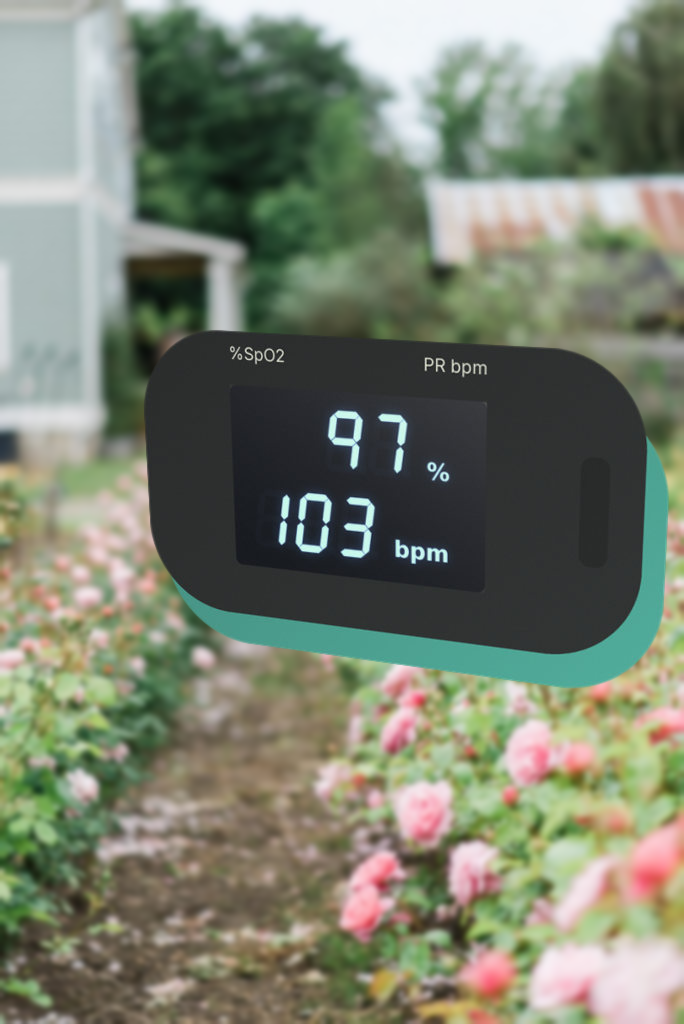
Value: 97 %
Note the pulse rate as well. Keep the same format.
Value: 103 bpm
